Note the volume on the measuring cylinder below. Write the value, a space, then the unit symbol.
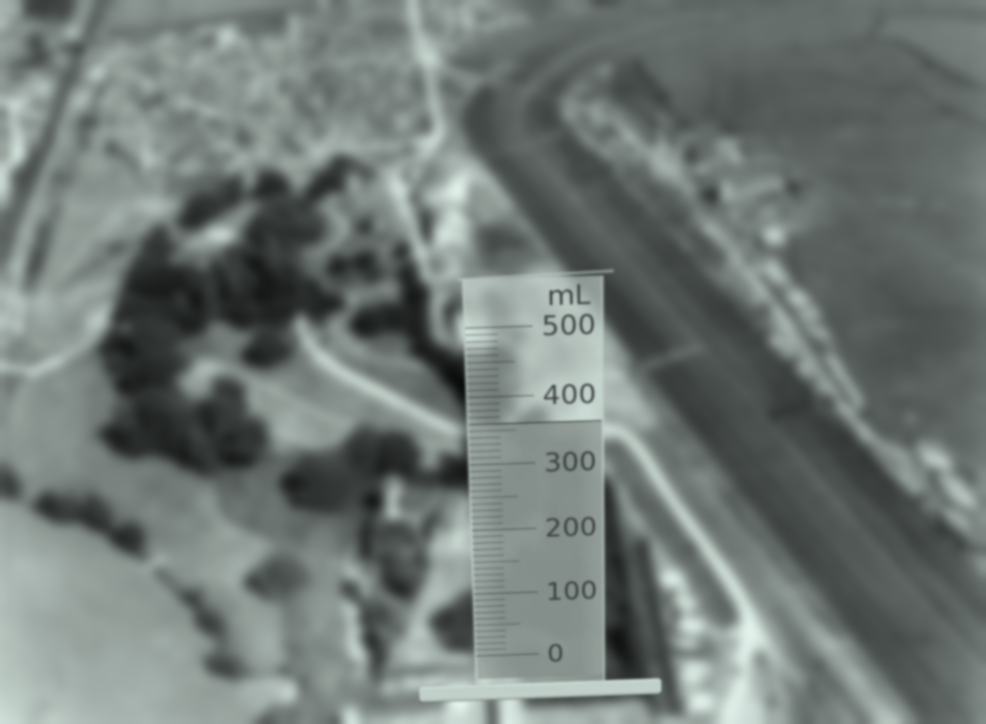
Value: 360 mL
